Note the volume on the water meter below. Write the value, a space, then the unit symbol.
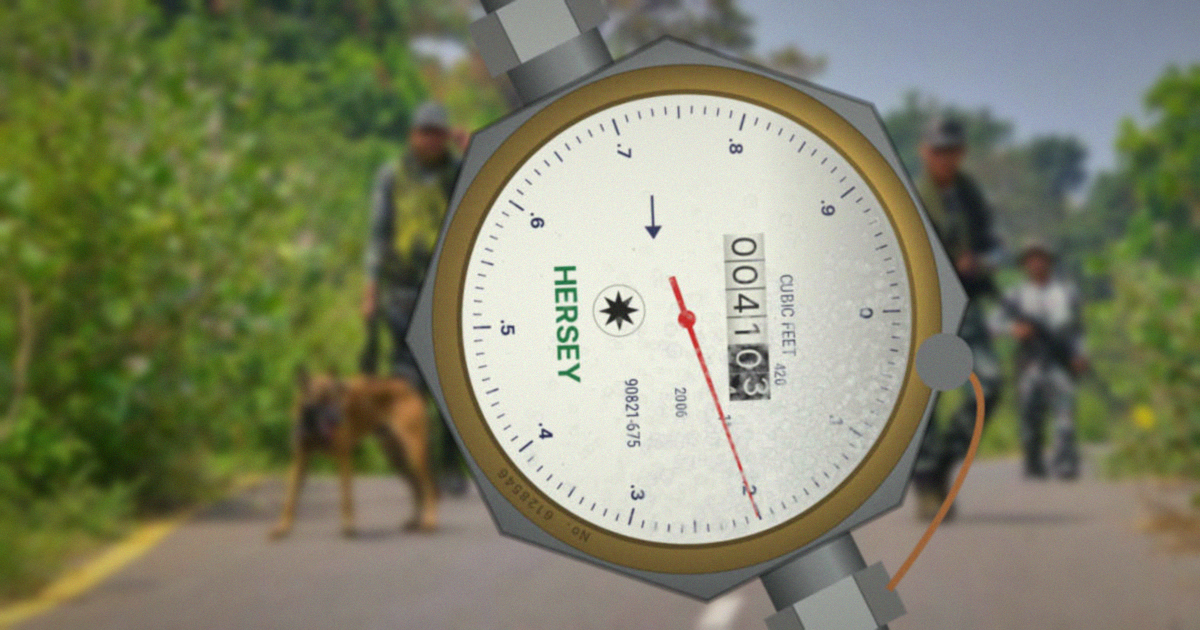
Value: 4103.20 ft³
